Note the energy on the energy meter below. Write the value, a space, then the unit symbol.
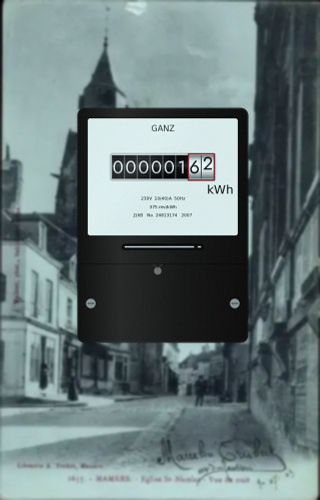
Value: 1.62 kWh
